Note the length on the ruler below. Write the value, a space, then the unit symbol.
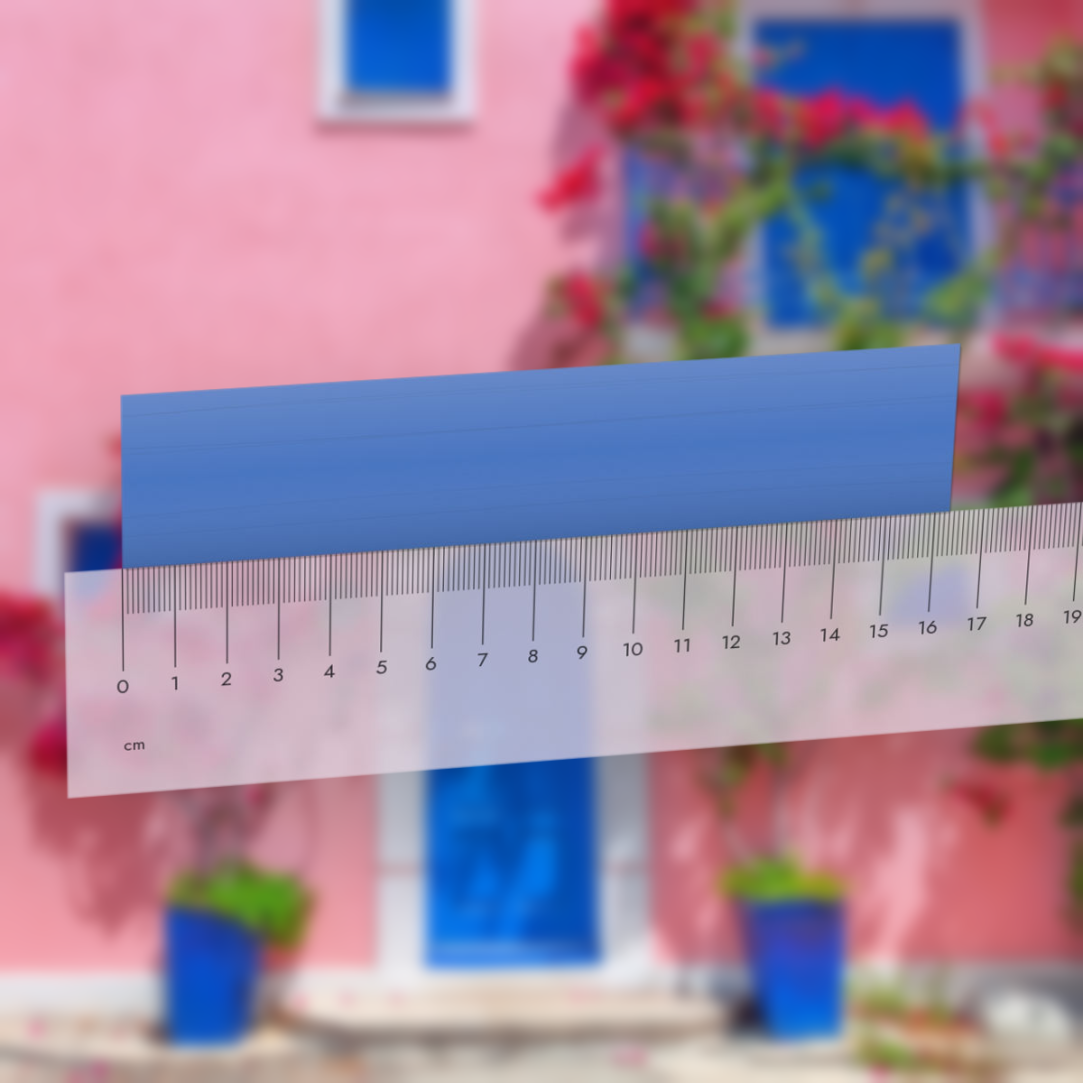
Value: 16.3 cm
